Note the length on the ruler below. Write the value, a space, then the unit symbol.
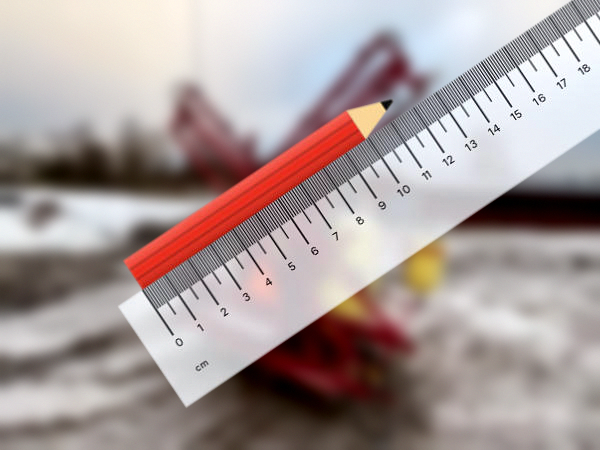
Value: 11.5 cm
